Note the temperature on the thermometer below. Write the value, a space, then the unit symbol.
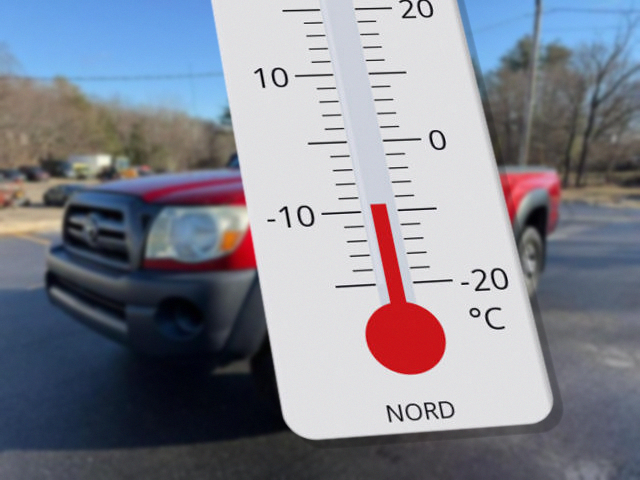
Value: -9 °C
